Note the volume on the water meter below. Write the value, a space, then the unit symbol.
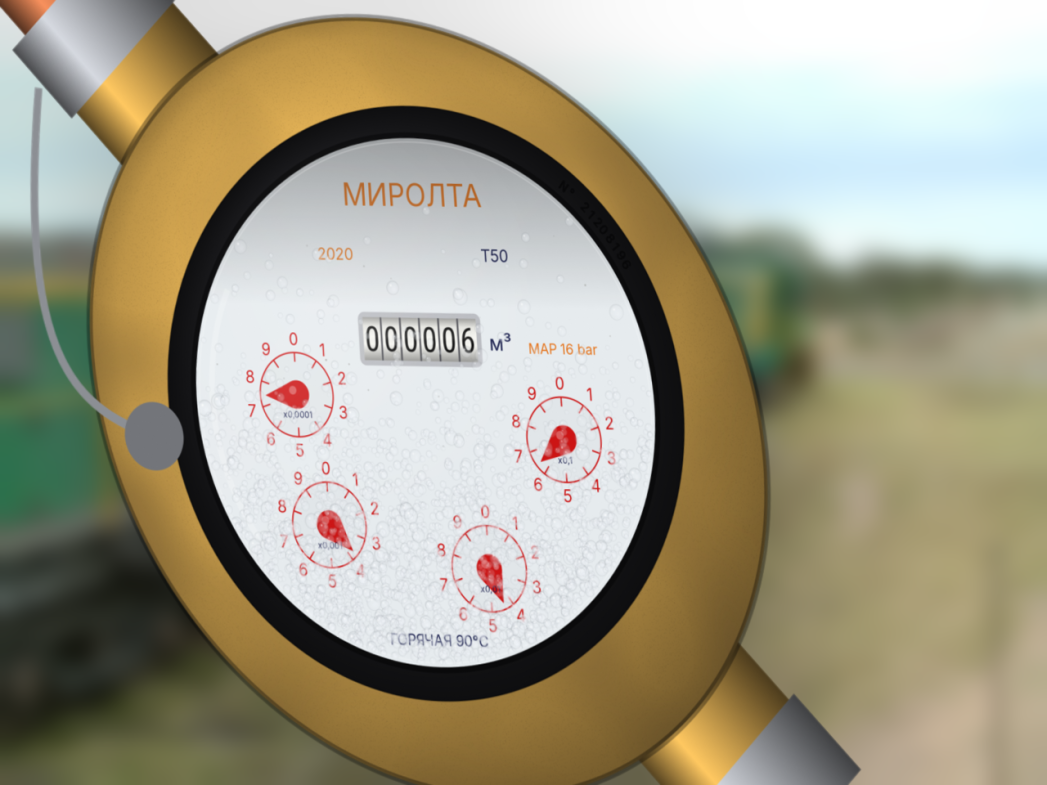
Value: 6.6437 m³
